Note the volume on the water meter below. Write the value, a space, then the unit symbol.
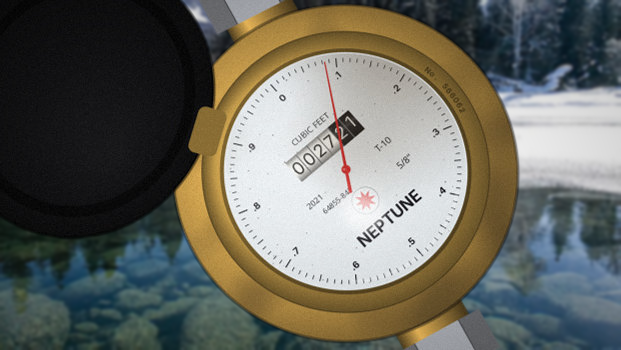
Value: 2721.08 ft³
